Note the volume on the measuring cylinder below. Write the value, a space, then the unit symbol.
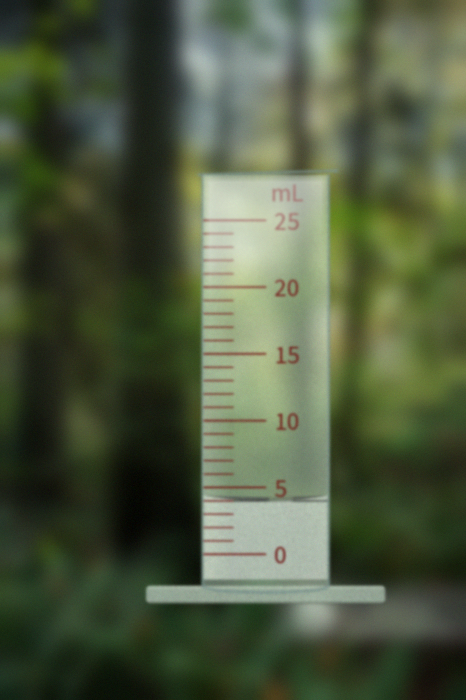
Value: 4 mL
